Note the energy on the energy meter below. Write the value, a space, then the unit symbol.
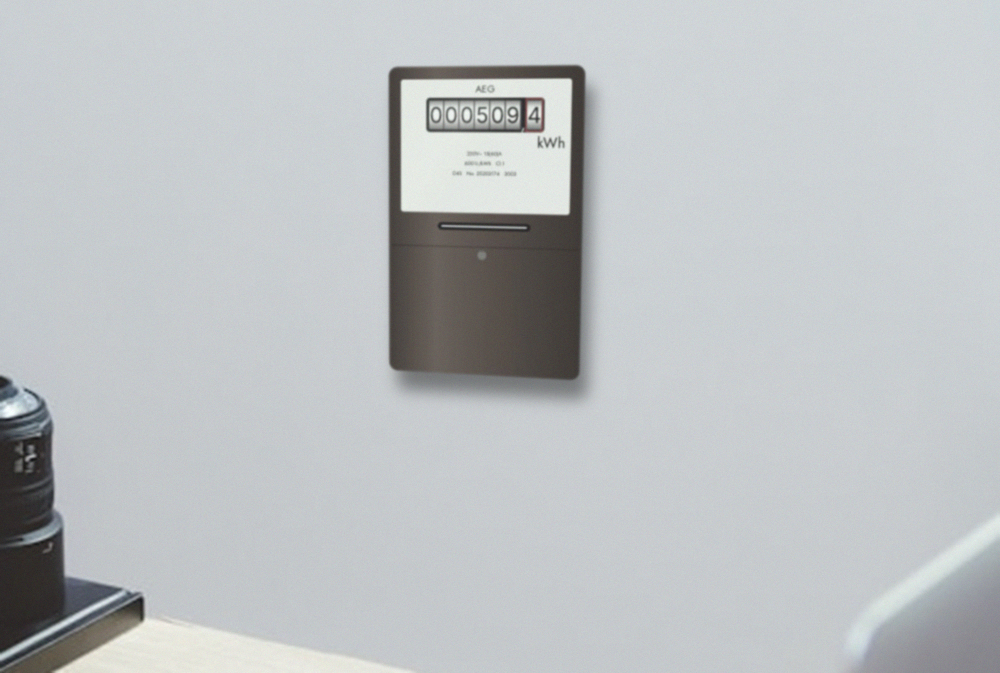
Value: 509.4 kWh
